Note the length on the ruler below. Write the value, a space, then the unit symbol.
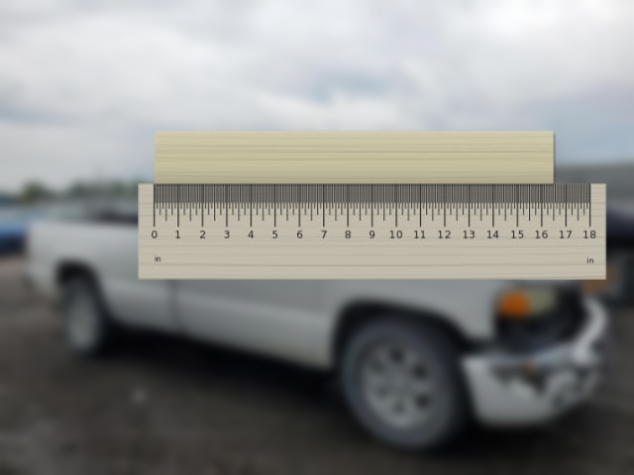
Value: 16.5 in
